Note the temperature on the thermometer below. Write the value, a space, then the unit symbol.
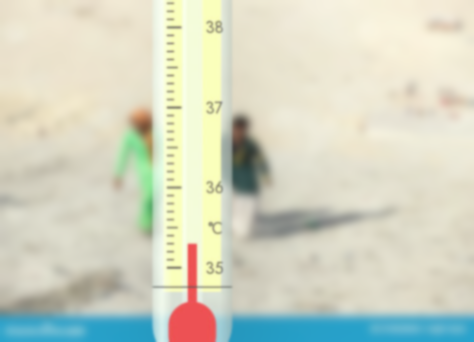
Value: 35.3 °C
